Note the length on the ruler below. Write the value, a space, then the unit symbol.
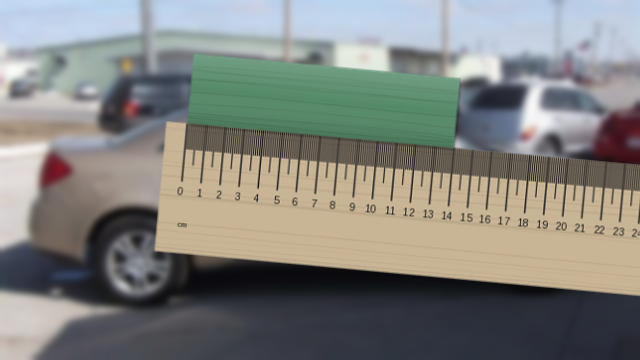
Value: 14 cm
